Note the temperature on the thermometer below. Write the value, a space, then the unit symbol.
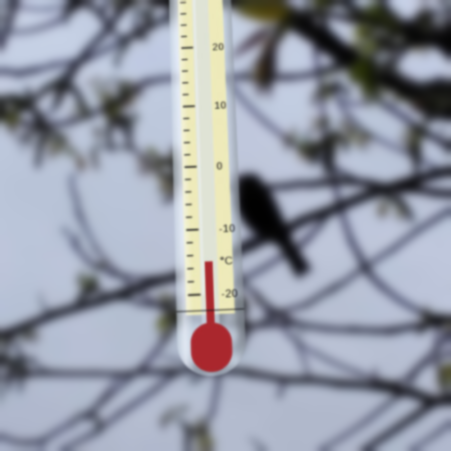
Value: -15 °C
